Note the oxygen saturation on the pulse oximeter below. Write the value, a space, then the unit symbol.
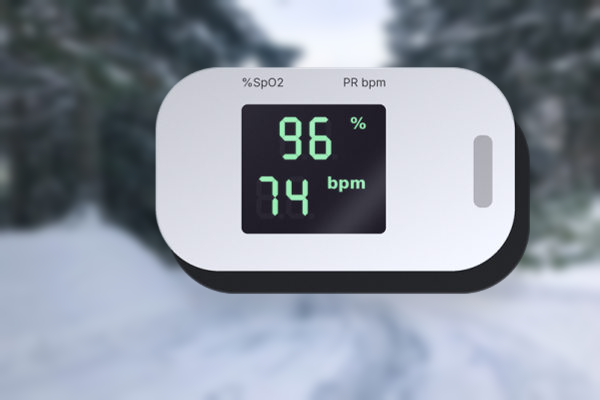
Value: 96 %
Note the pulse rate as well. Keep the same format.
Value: 74 bpm
